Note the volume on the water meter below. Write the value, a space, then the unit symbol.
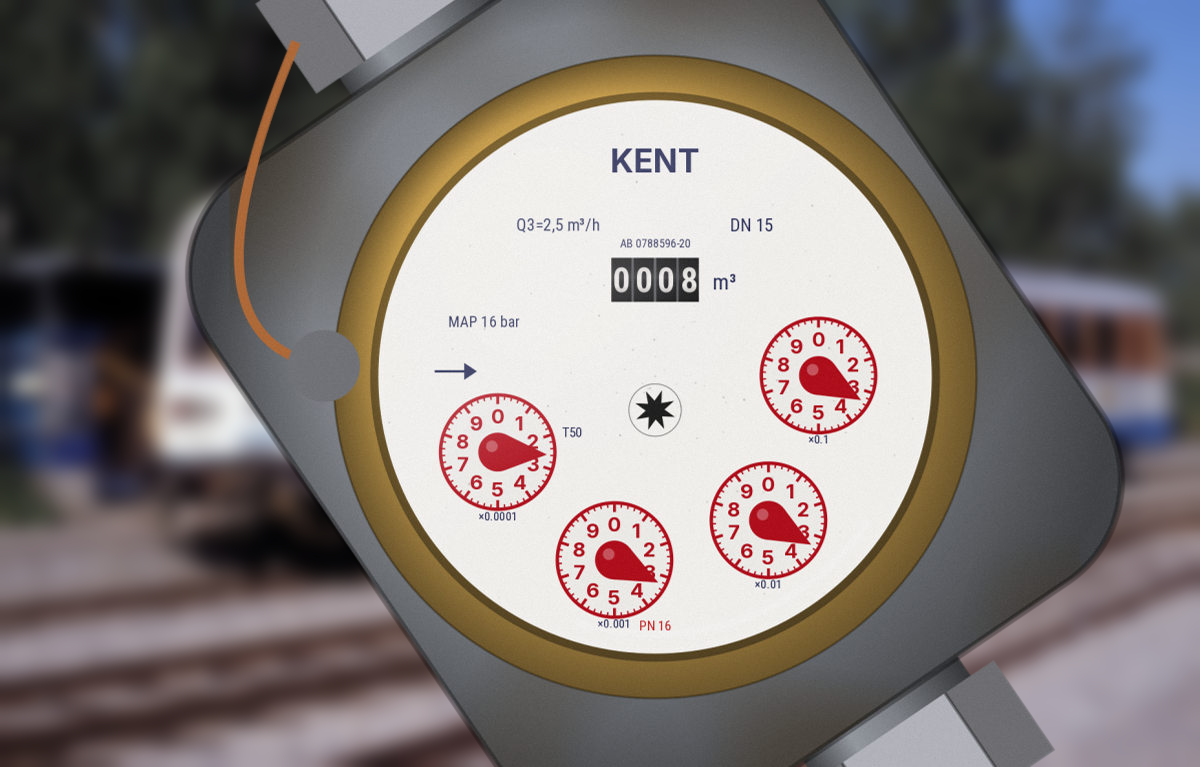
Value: 8.3332 m³
